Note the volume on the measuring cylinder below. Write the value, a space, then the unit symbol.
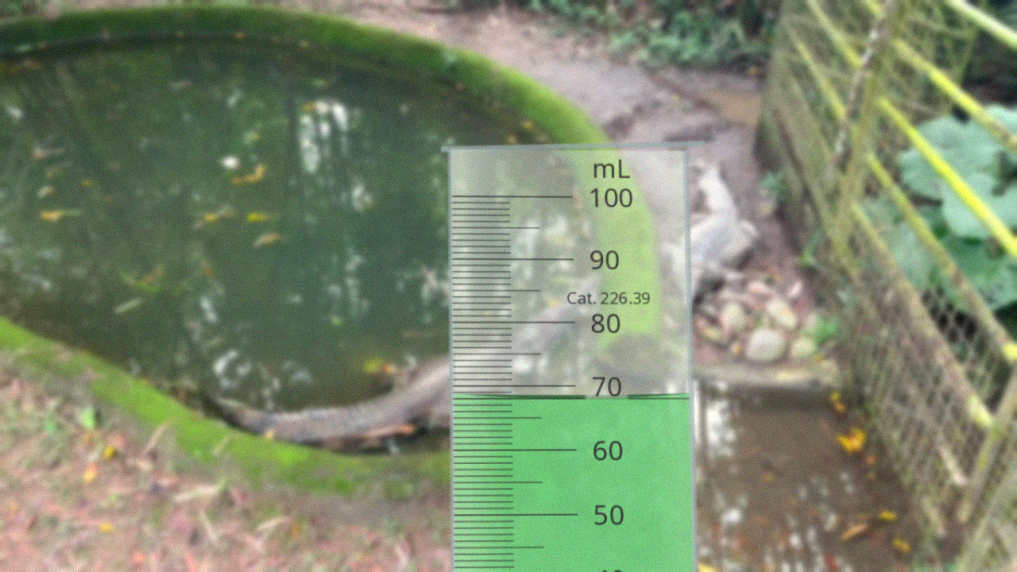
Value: 68 mL
